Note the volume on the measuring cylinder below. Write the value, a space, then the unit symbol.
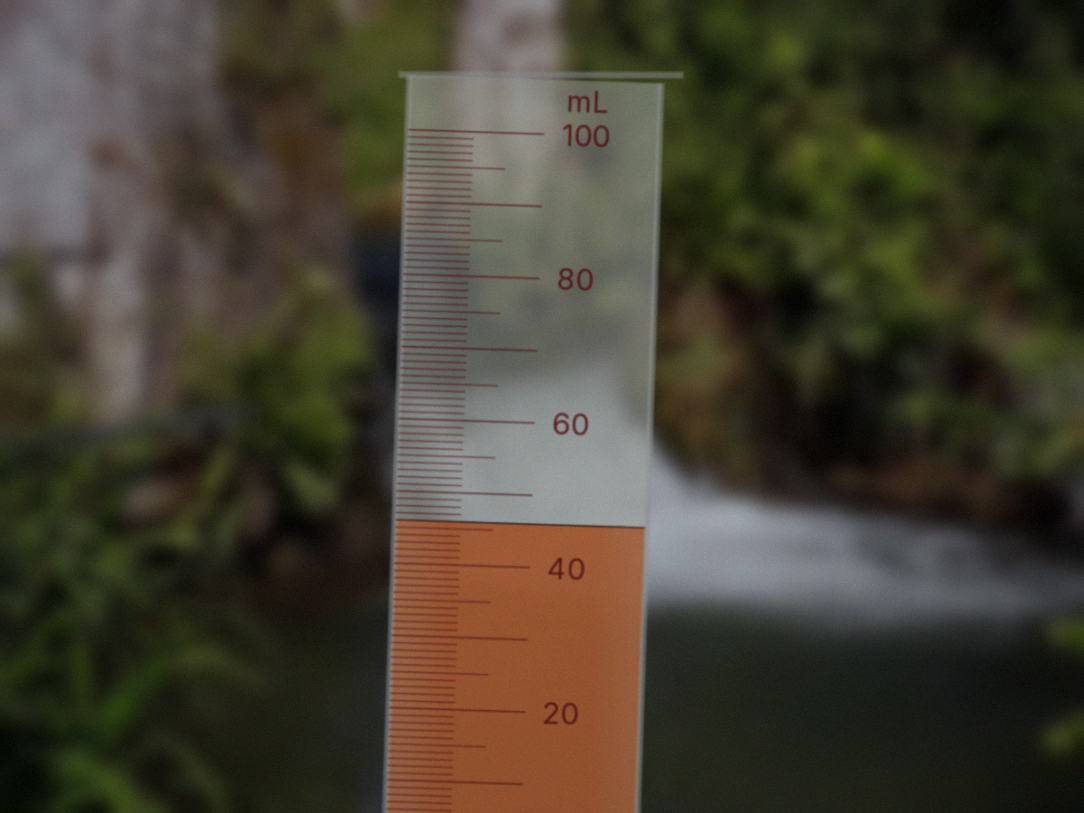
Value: 46 mL
